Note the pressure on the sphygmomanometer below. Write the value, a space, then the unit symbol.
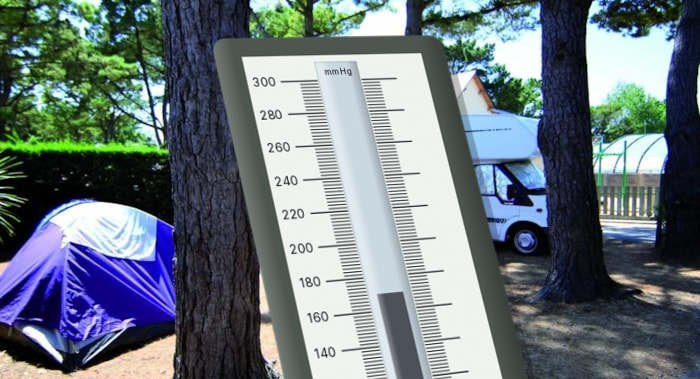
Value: 170 mmHg
